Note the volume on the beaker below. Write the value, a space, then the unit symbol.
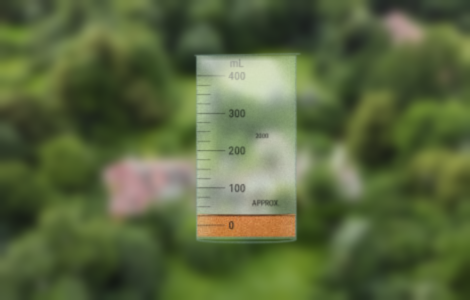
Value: 25 mL
